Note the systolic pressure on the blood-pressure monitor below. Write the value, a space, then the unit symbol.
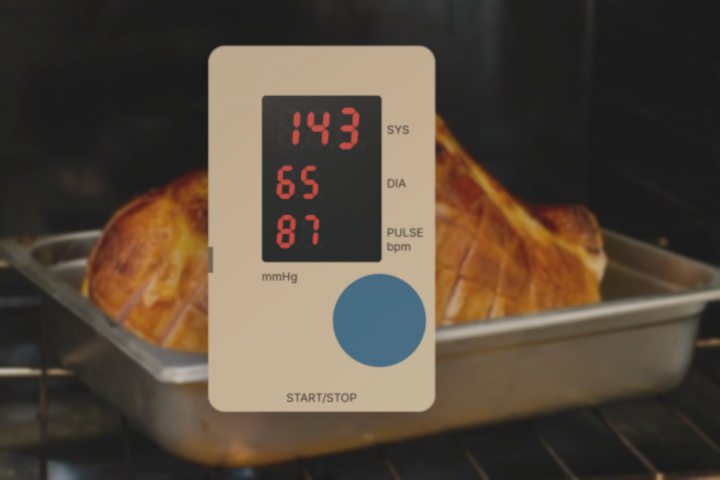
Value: 143 mmHg
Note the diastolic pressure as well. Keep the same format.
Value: 65 mmHg
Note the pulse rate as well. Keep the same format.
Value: 87 bpm
